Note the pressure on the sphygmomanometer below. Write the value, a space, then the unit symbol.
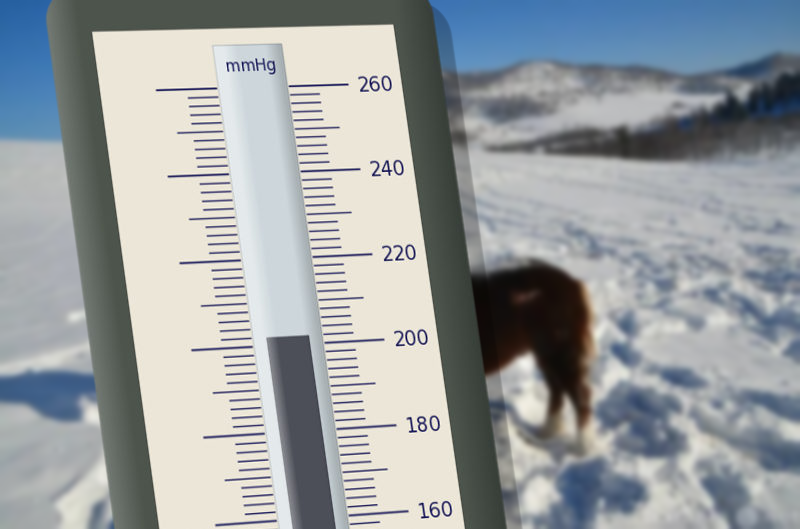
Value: 202 mmHg
